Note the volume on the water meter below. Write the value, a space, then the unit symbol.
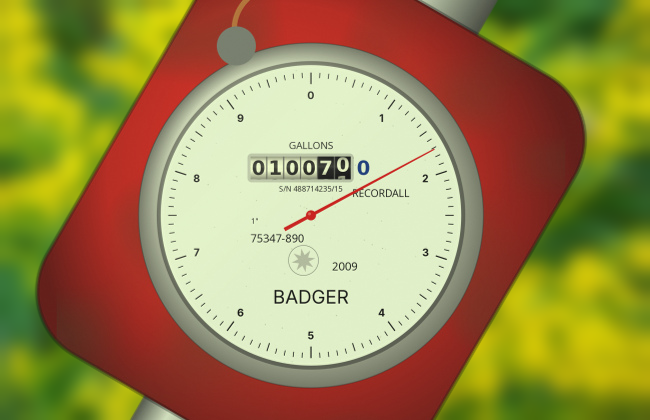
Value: 100701.7 gal
